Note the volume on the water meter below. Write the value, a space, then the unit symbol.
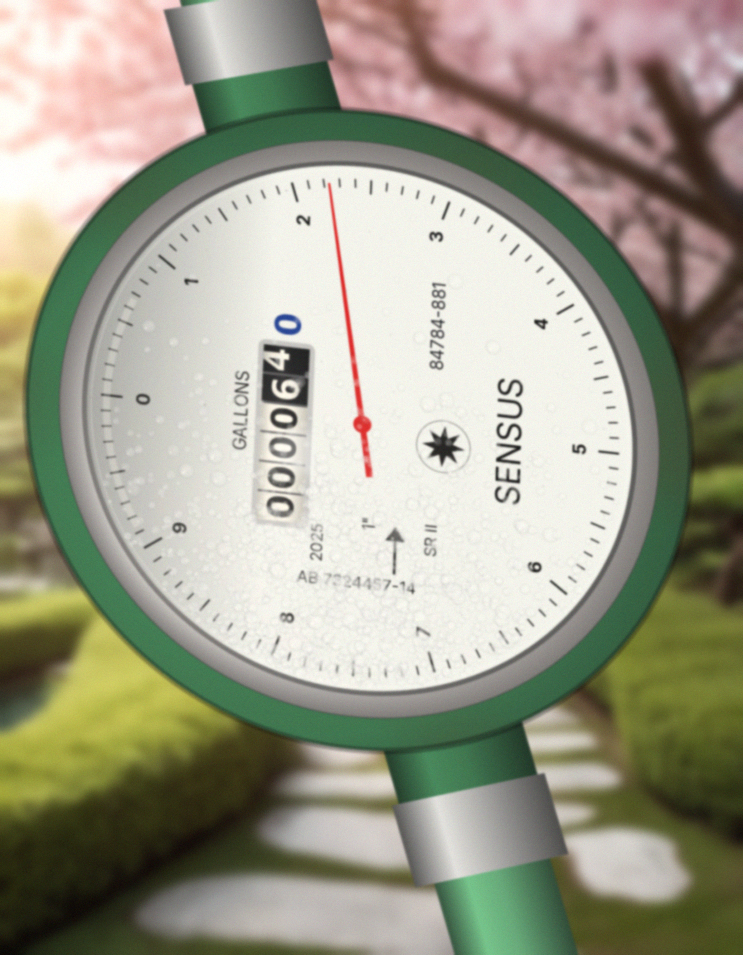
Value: 642.2 gal
